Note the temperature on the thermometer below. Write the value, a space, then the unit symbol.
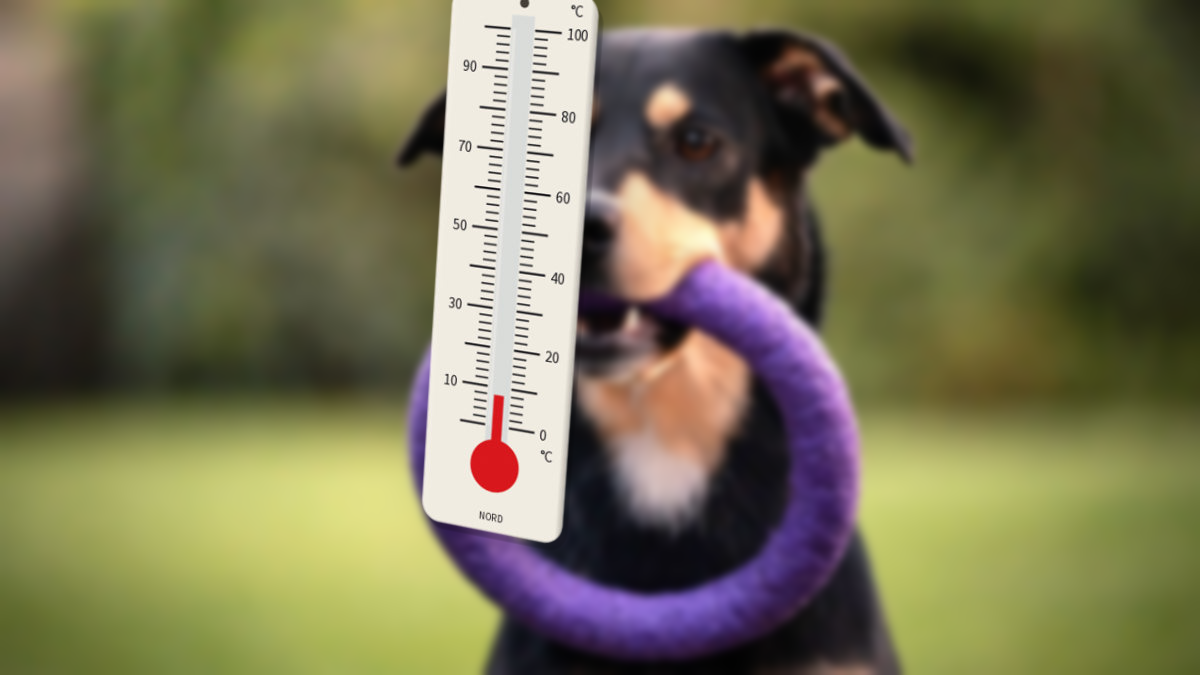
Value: 8 °C
